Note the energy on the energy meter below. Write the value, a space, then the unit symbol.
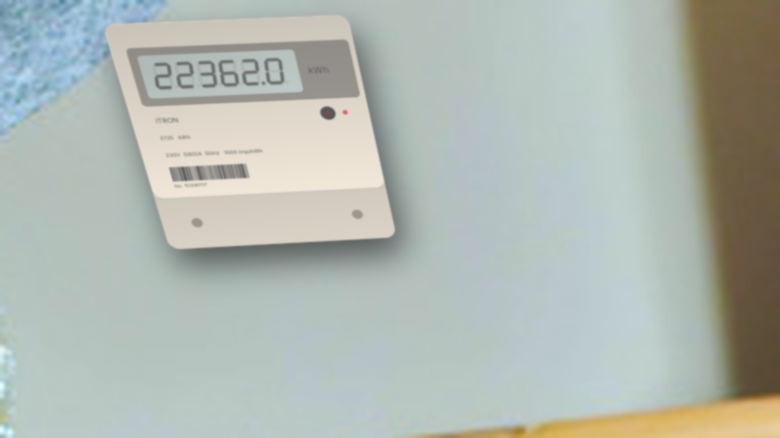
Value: 22362.0 kWh
